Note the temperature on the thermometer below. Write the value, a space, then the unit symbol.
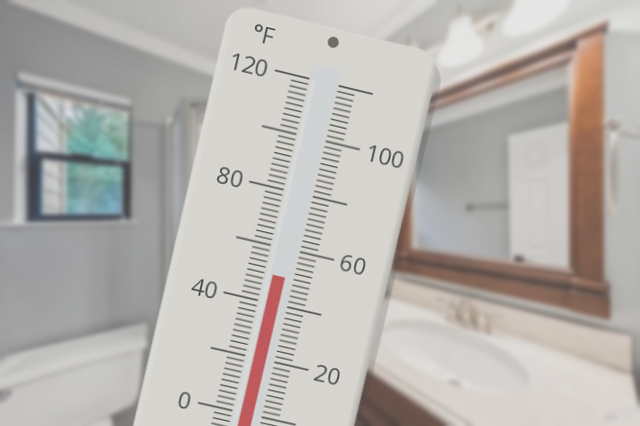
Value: 50 °F
